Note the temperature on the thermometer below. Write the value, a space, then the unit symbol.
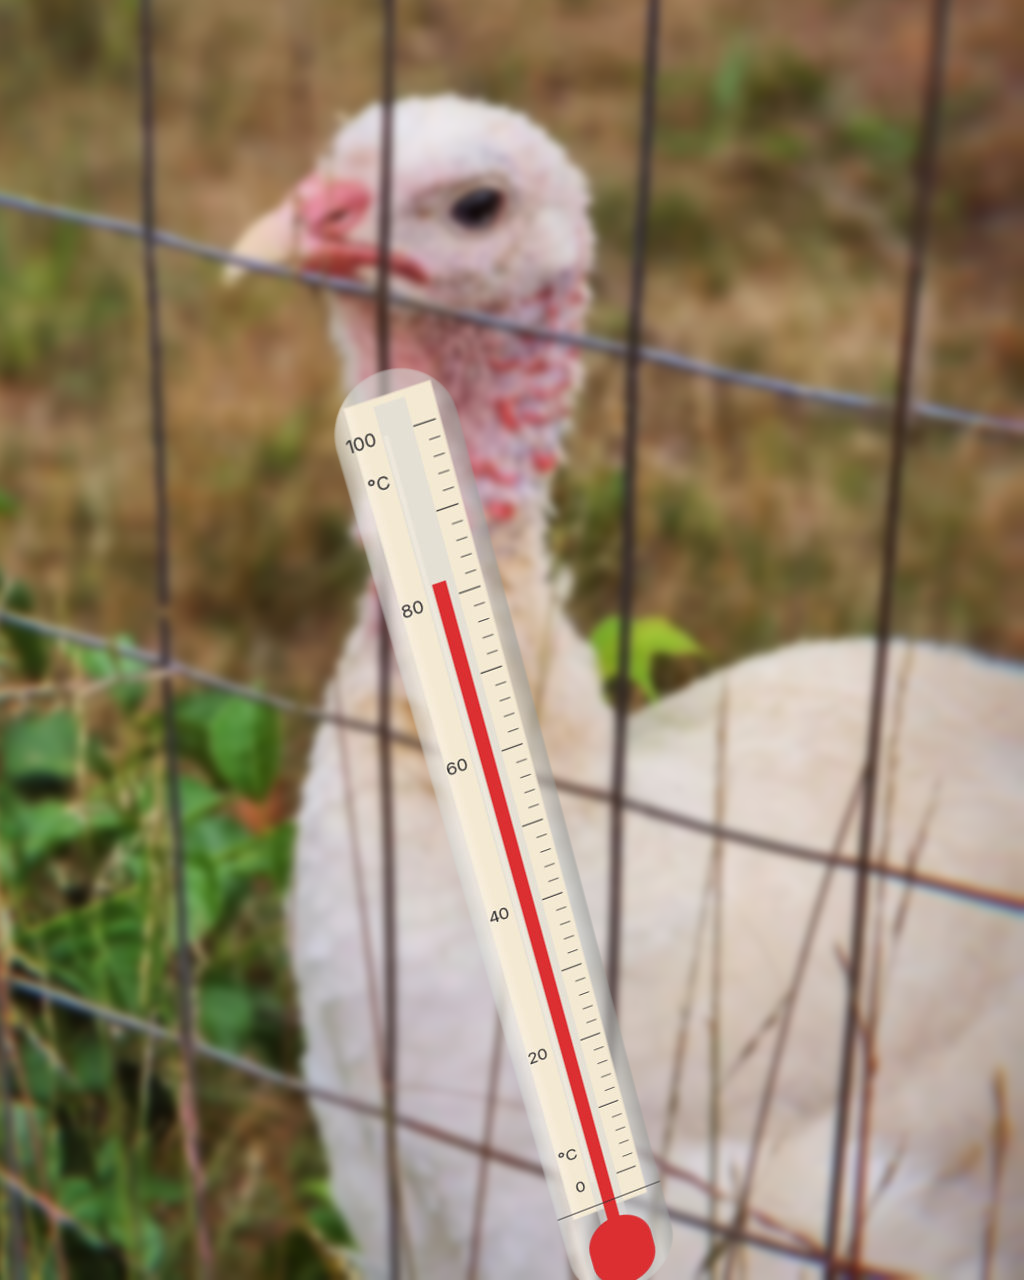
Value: 82 °C
